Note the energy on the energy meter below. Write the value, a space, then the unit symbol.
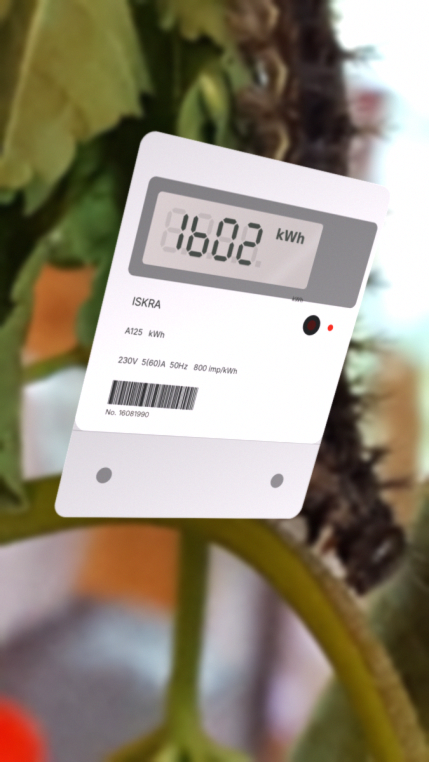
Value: 1602 kWh
